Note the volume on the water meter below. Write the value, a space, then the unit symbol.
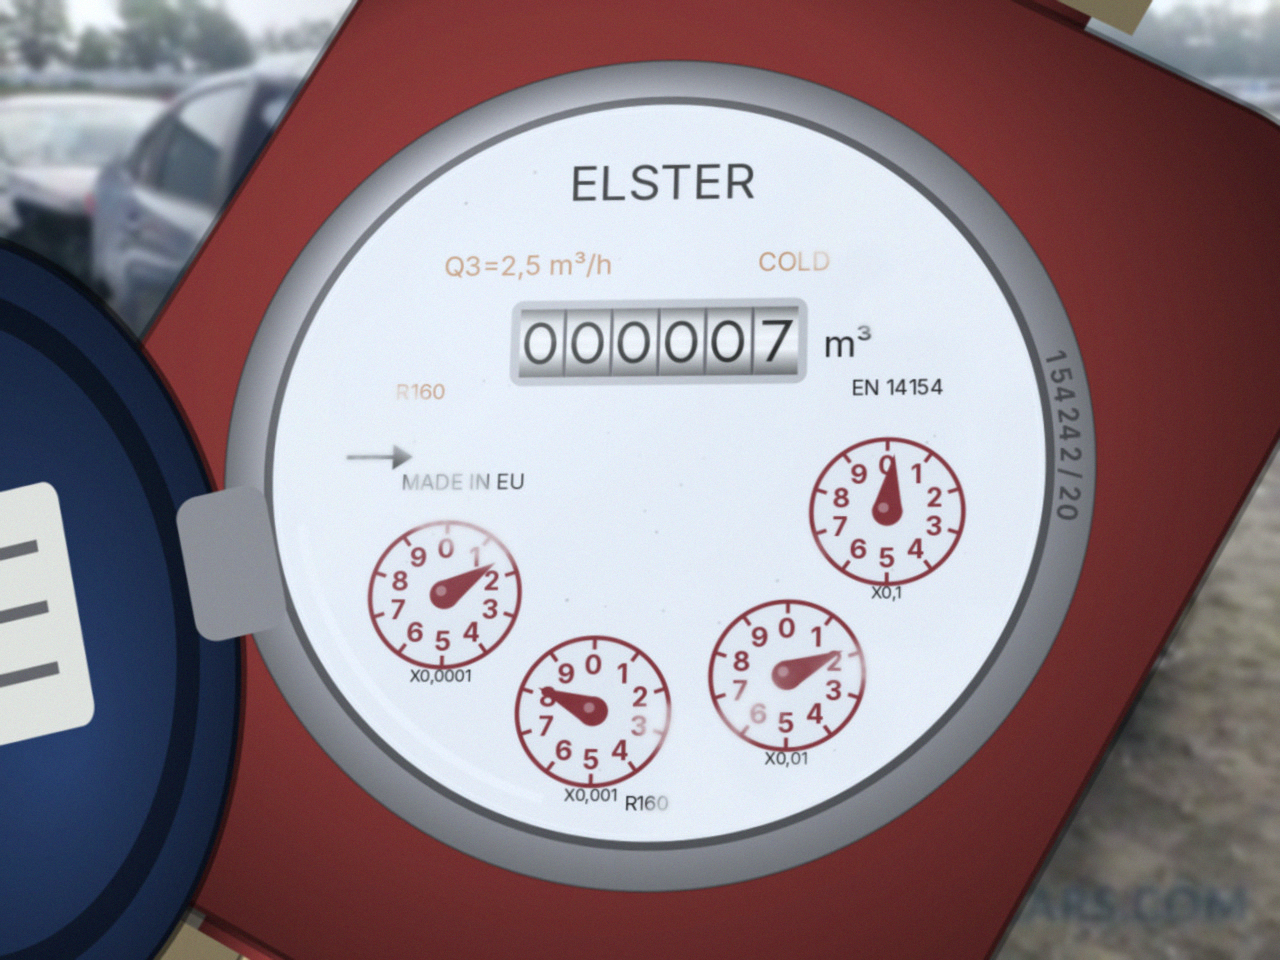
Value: 7.0181 m³
